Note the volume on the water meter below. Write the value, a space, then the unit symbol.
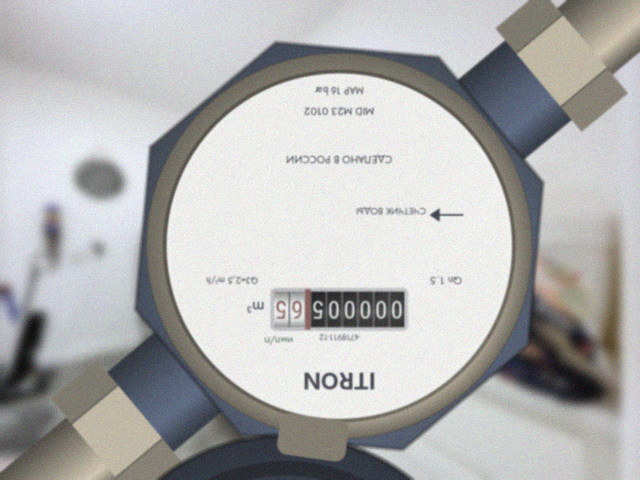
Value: 5.65 m³
